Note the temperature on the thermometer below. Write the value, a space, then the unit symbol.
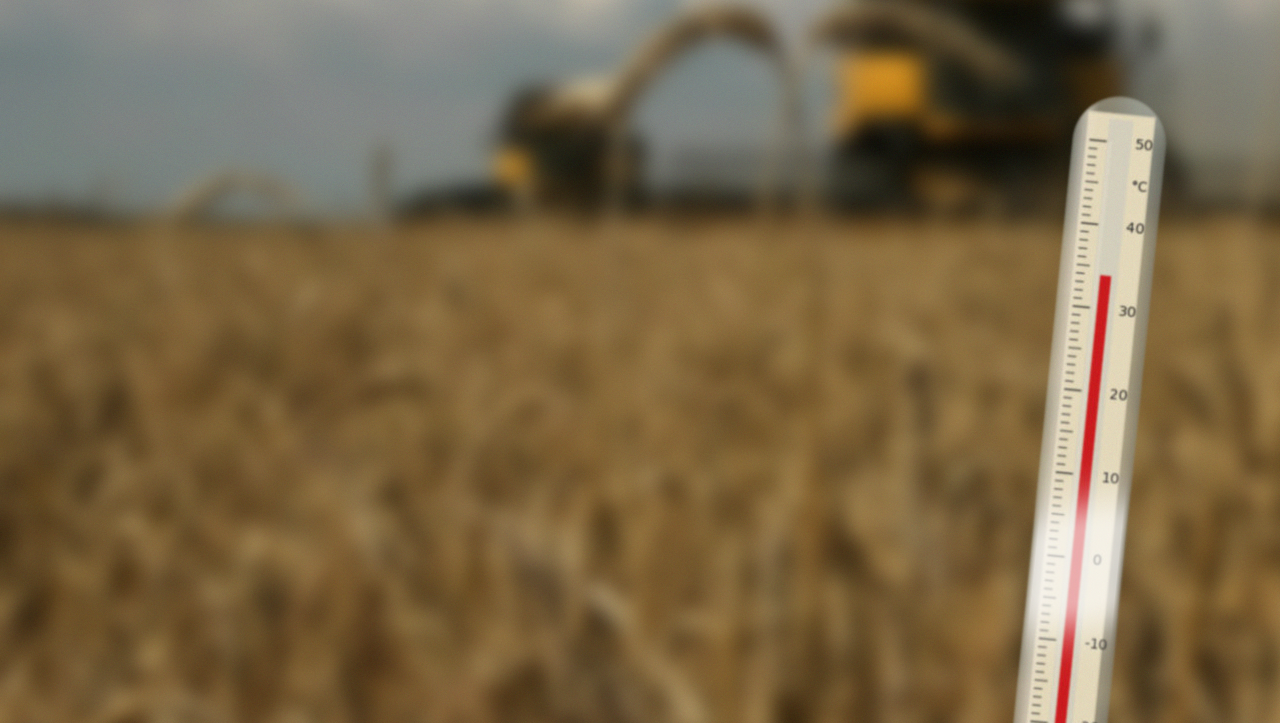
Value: 34 °C
